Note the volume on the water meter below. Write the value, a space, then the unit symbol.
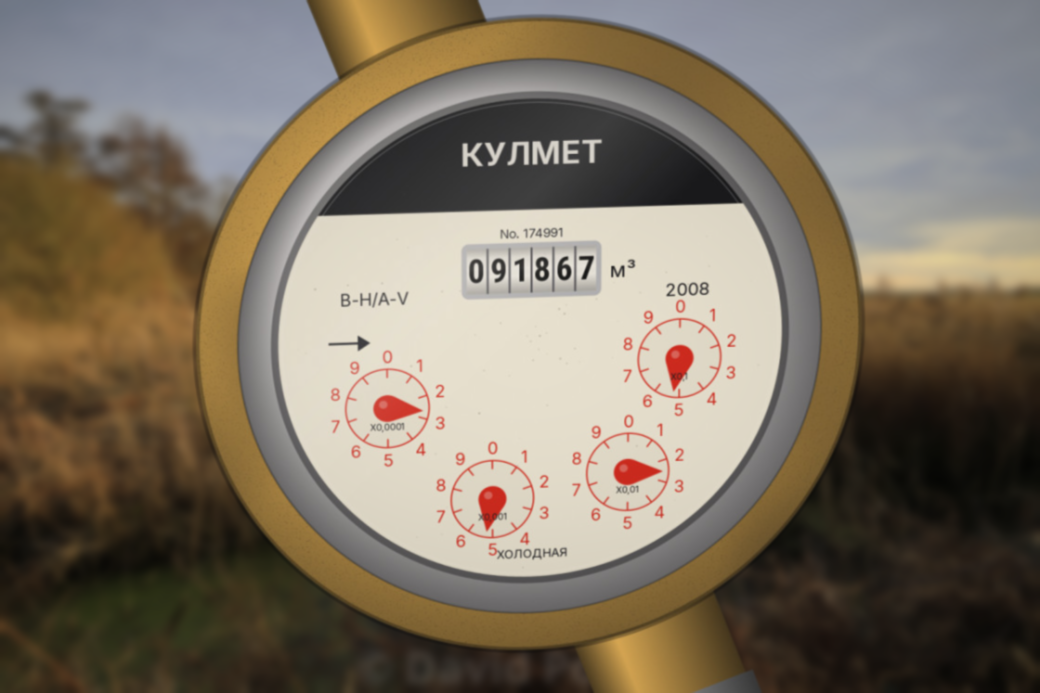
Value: 91867.5252 m³
